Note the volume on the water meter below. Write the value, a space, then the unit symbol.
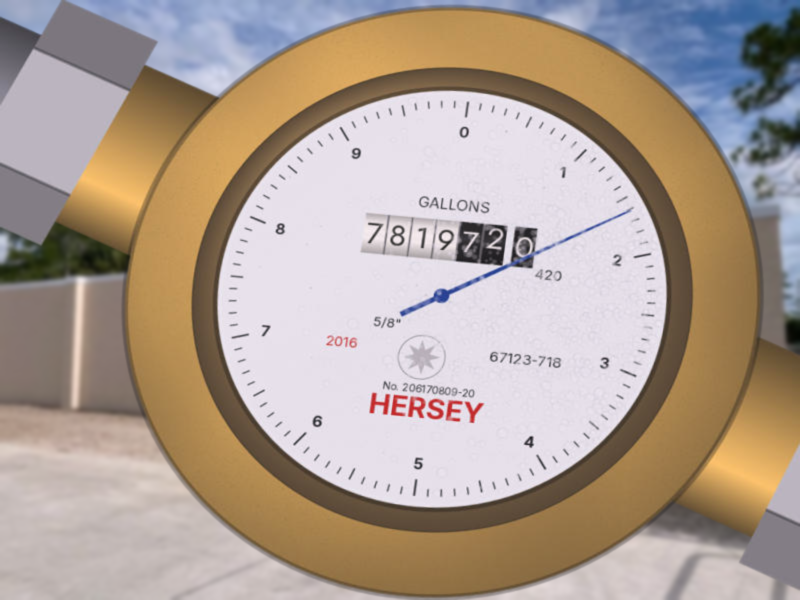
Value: 7819721.6 gal
